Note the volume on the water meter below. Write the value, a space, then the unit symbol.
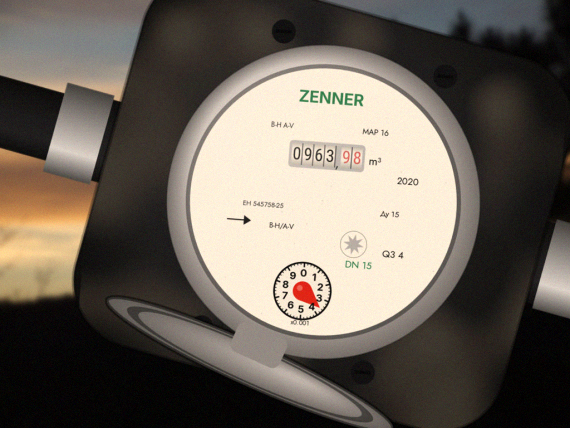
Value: 963.983 m³
